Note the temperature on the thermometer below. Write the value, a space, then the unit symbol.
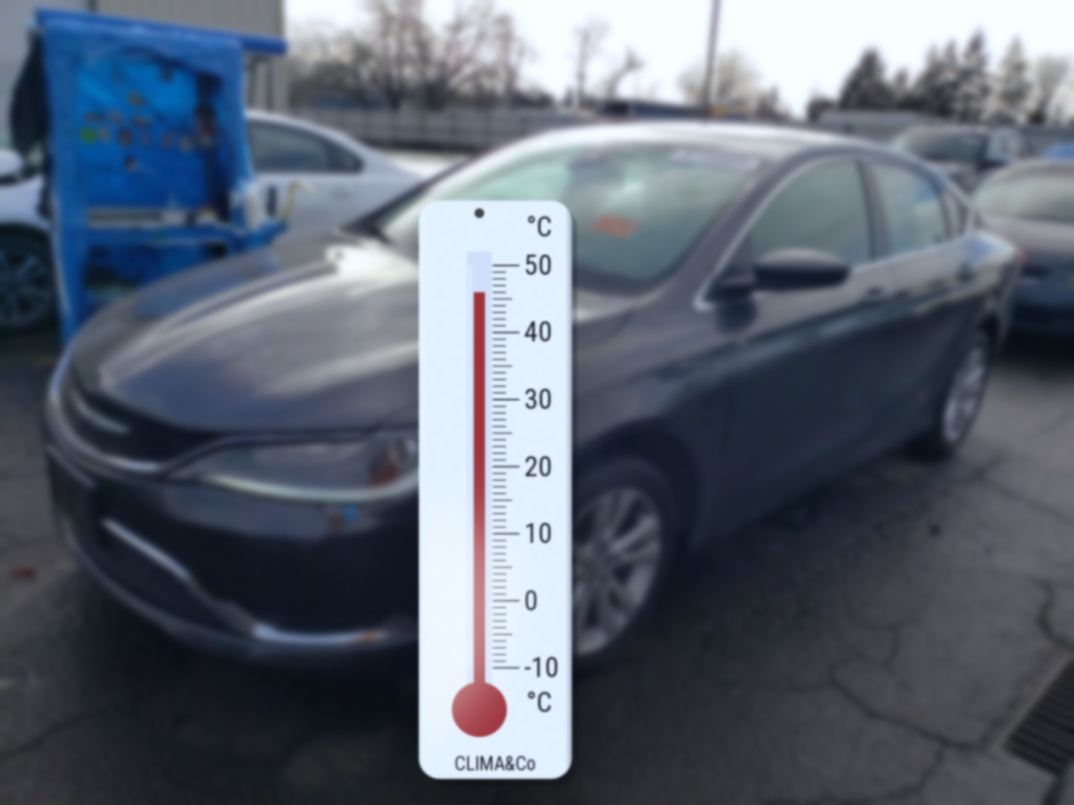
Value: 46 °C
